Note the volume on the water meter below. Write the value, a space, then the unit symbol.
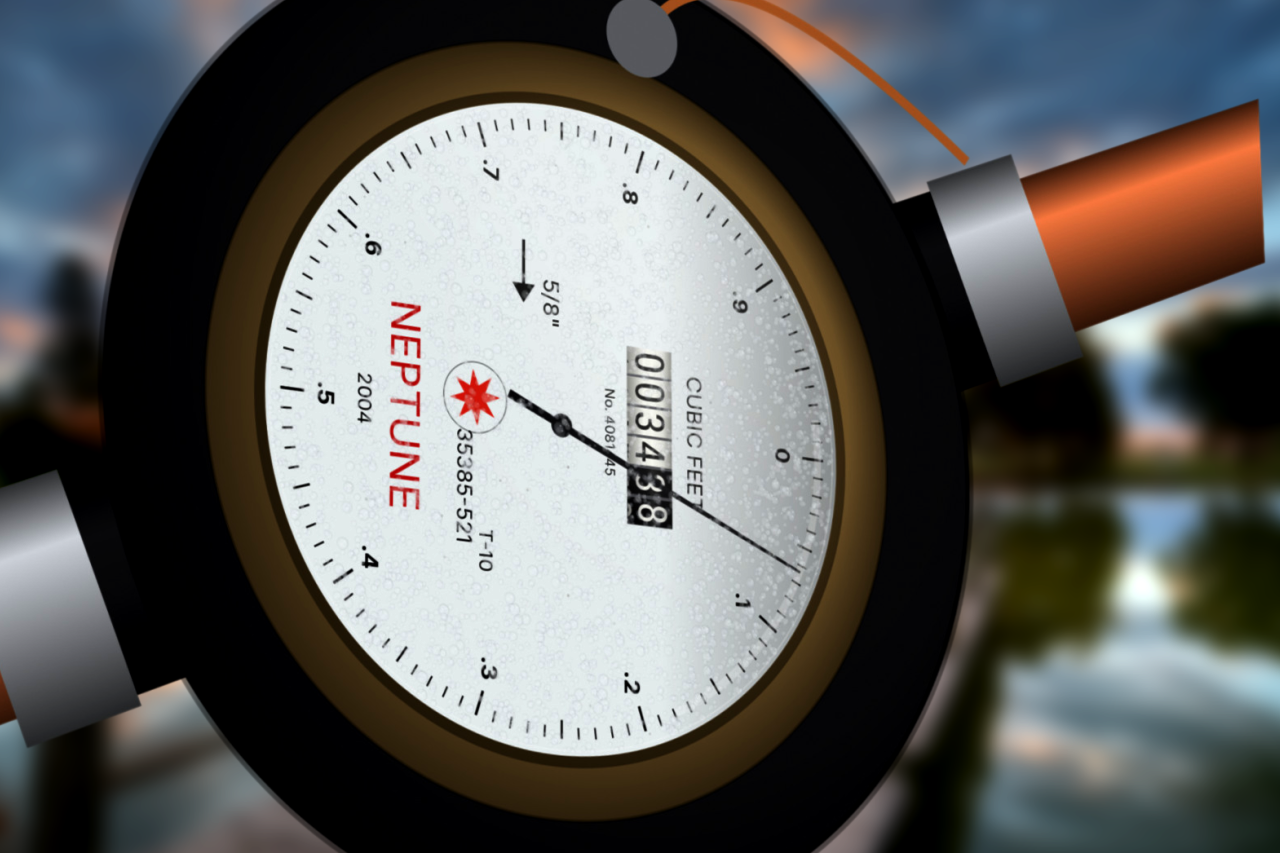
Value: 3438.06 ft³
